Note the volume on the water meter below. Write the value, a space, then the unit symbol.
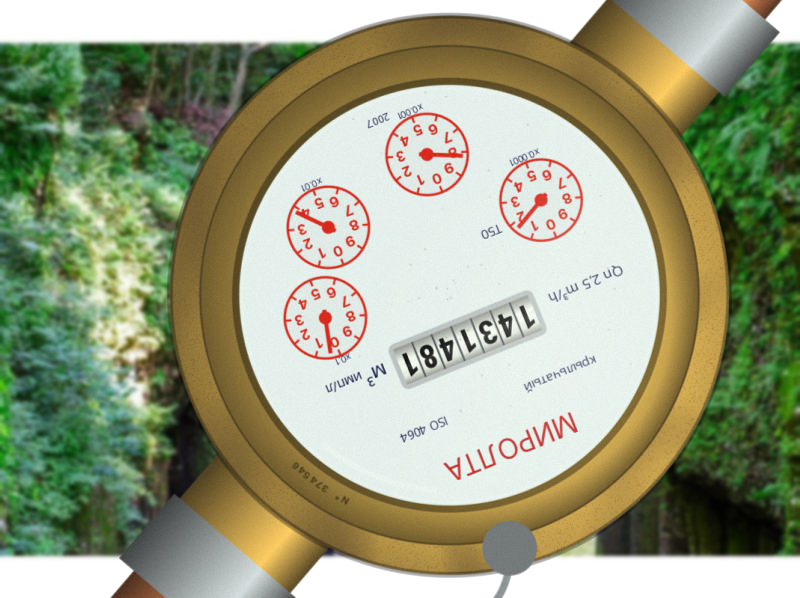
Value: 1431481.0381 m³
